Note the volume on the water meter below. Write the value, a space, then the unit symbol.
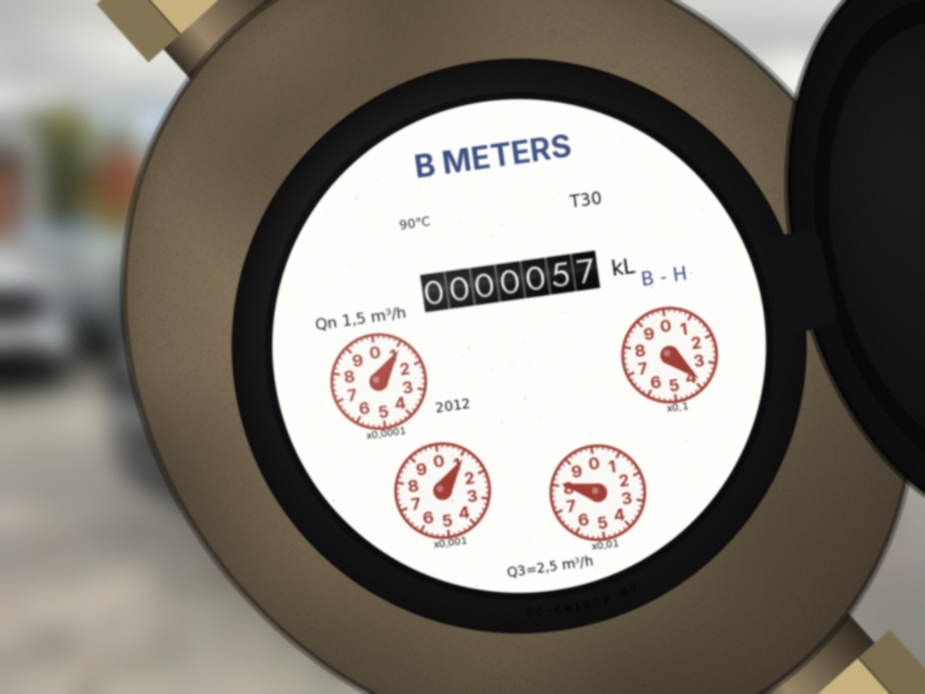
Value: 57.3811 kL
